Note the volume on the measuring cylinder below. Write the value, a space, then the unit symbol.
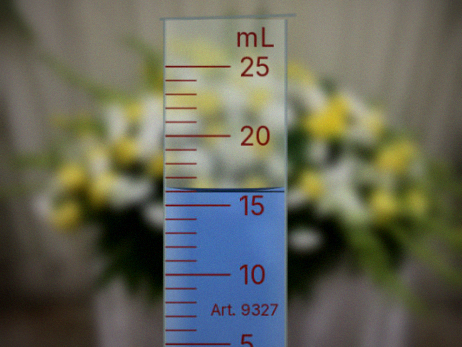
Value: 16 mL
